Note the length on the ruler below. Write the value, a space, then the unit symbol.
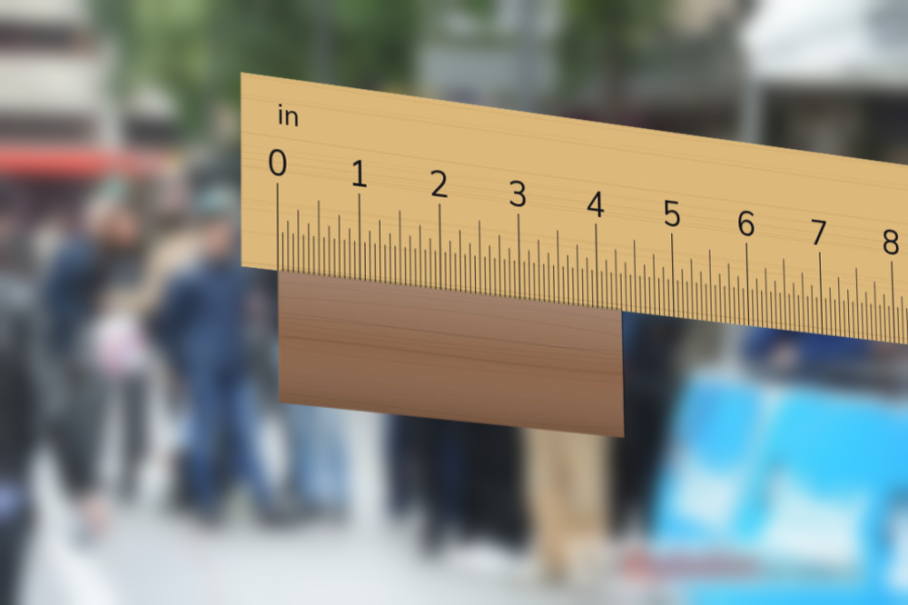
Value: 4.3125 in
